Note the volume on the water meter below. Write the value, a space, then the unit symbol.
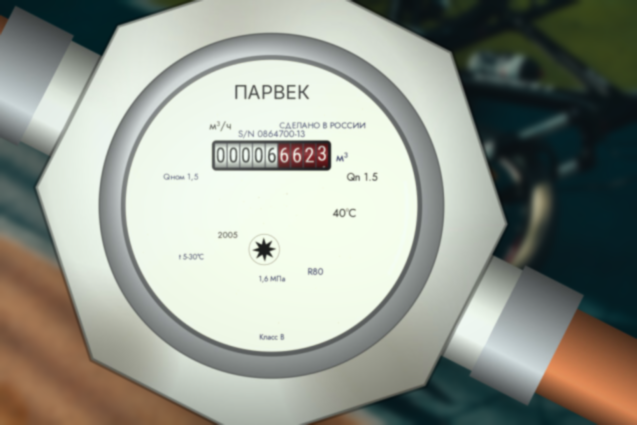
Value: 6.6623 m³
